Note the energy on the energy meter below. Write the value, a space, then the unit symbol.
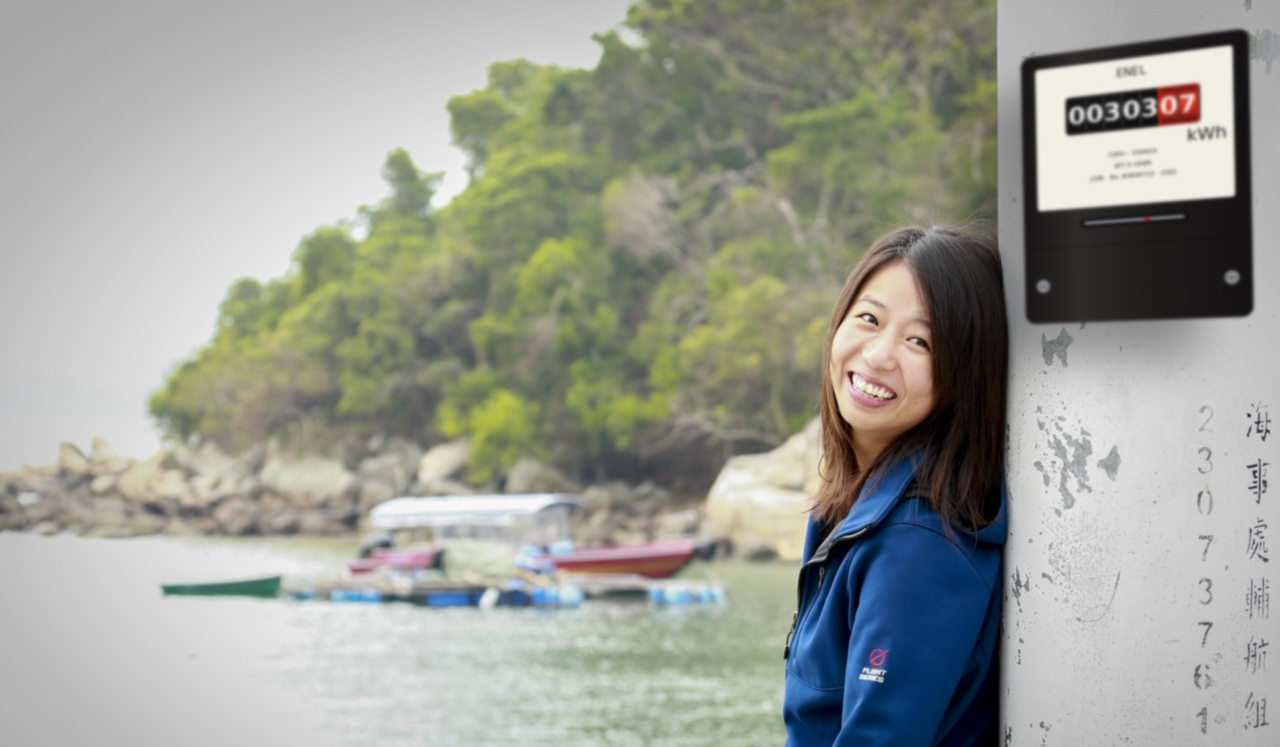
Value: 303.07 kWh
